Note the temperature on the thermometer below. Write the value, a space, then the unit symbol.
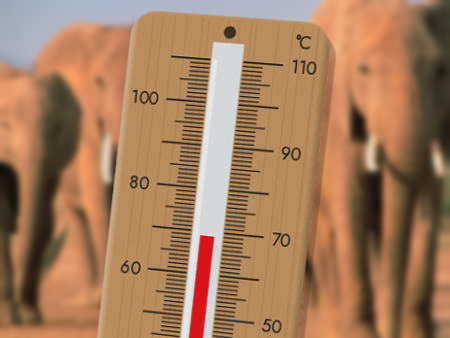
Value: 69 °C
